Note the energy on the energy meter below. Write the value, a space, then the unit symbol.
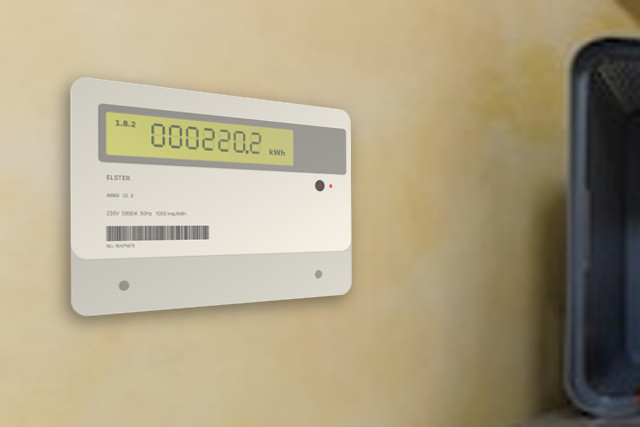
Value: 220.2 kWh
